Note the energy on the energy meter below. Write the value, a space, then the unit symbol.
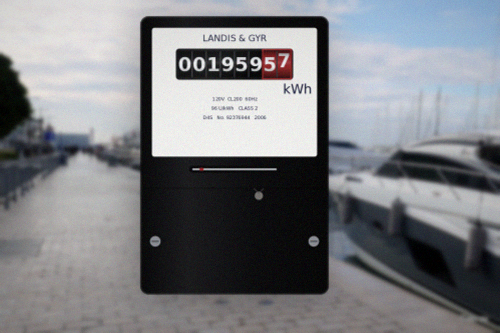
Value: 1959.57 kWh
